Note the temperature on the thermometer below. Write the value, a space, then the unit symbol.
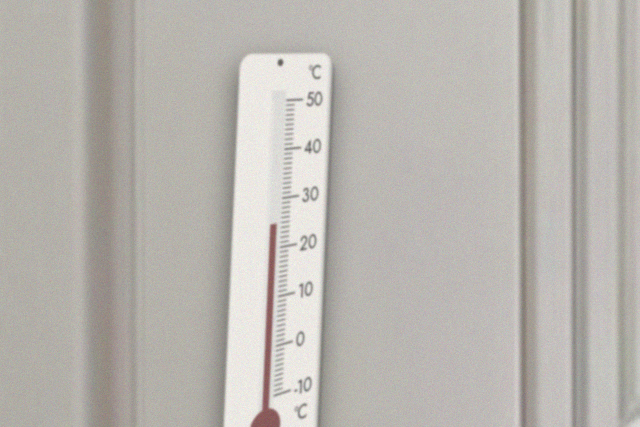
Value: 25 °C
